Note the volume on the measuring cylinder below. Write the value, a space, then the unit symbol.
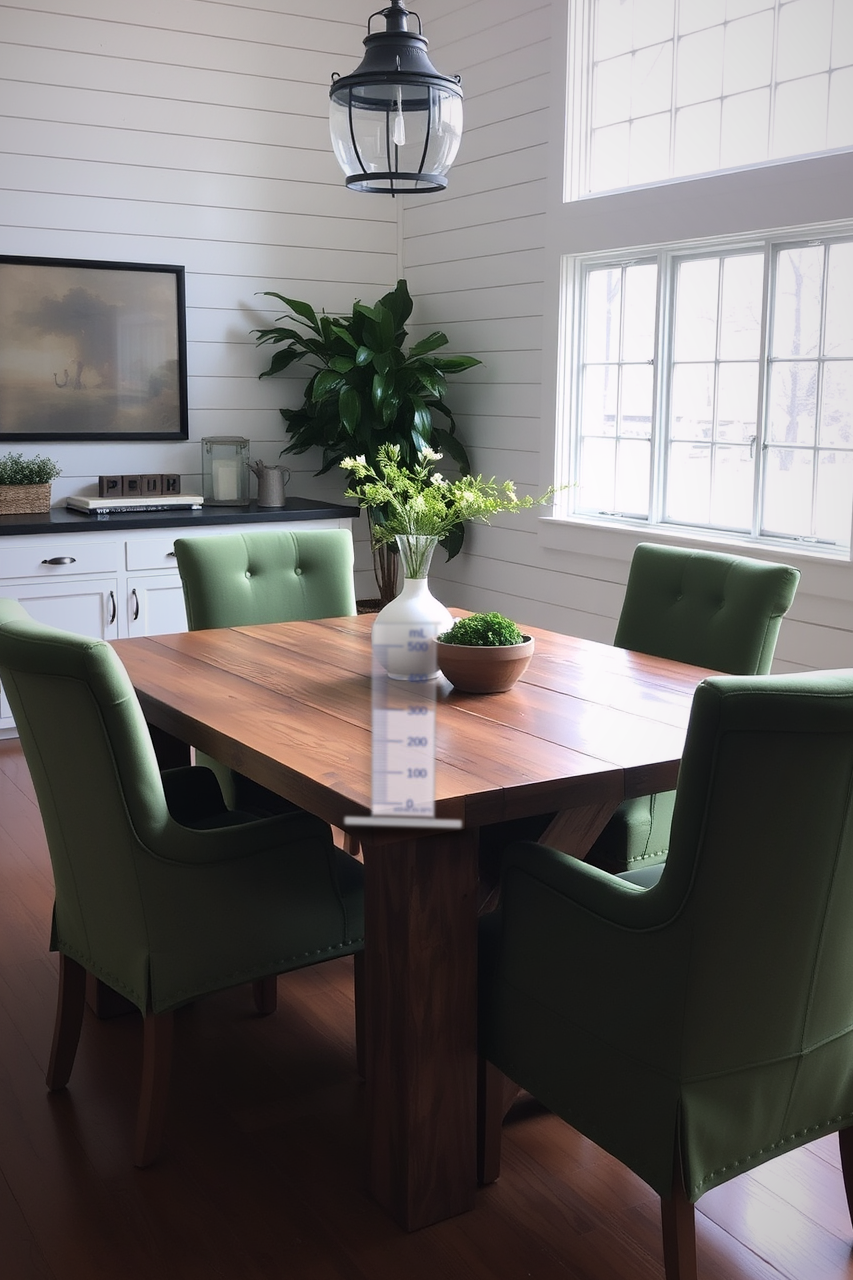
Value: 300 mL
